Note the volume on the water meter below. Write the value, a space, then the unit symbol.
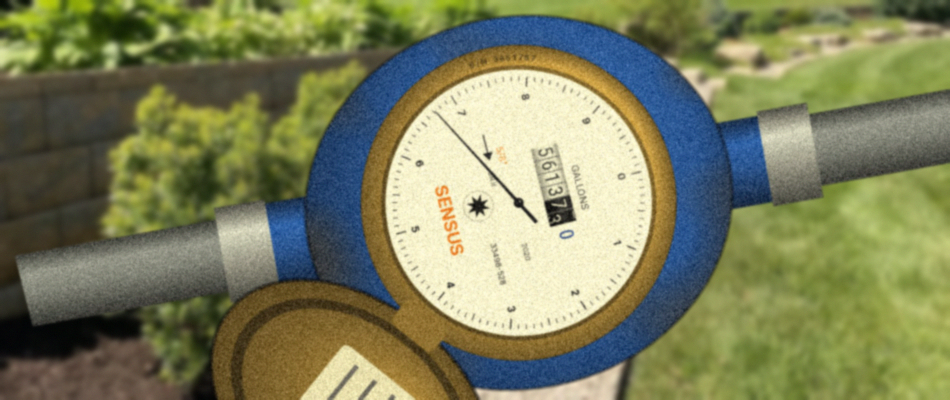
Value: 5613726.7 gal
